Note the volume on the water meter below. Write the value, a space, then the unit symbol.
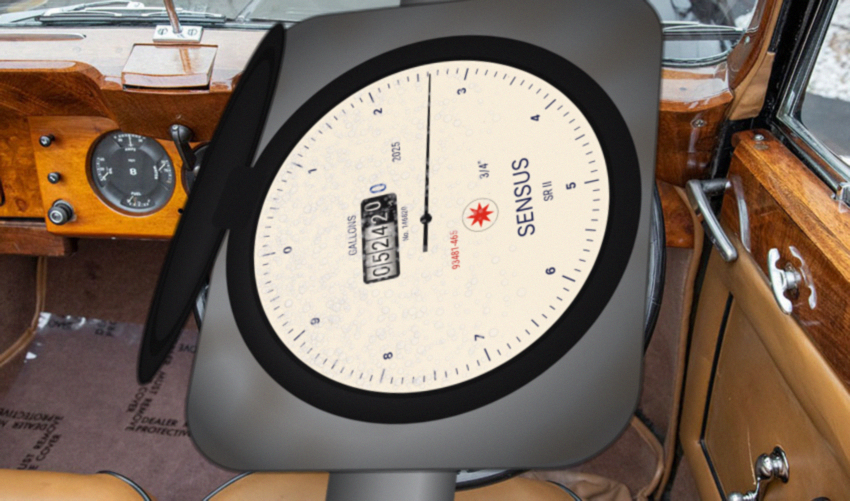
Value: 524202.6 gal
